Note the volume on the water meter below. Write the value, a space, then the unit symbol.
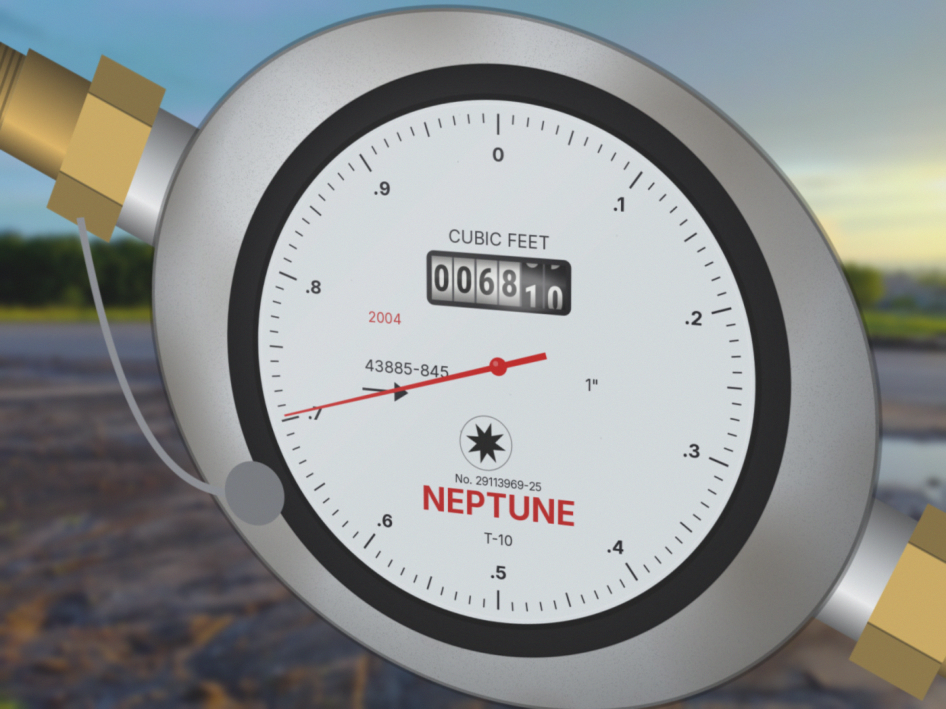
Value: 6809.70 ft³
